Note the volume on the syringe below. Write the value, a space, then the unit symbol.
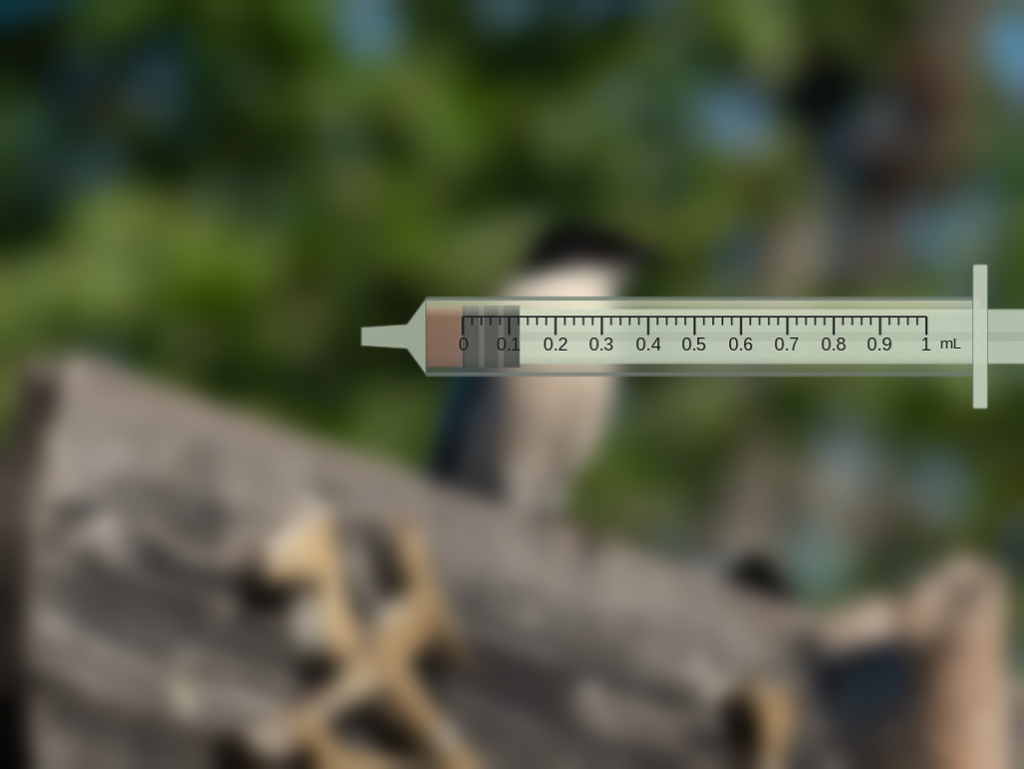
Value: 0 mL
